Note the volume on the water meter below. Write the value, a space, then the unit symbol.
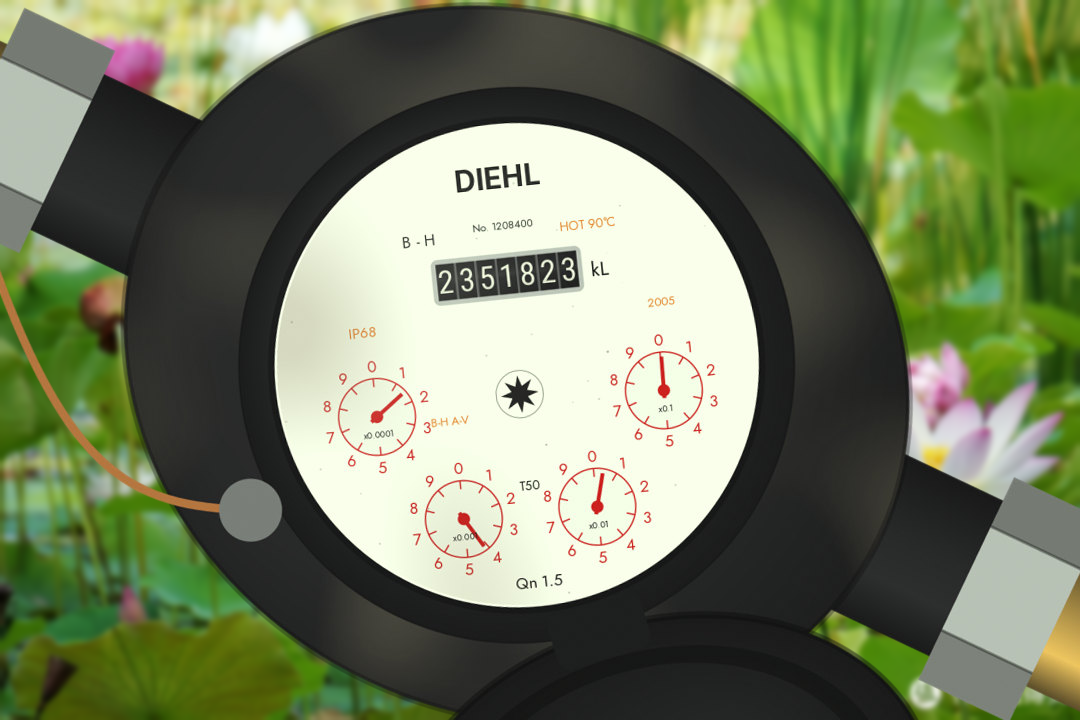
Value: 2351823.0041 kL
